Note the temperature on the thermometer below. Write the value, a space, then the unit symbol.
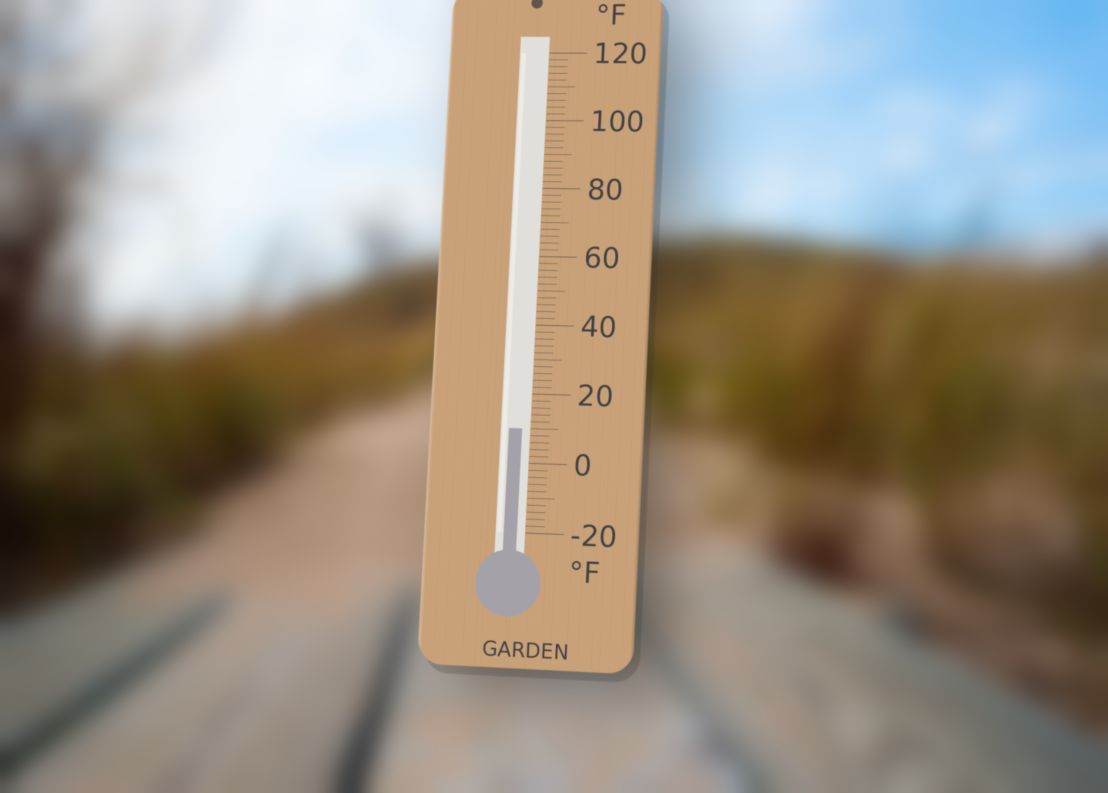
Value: 10 °F
